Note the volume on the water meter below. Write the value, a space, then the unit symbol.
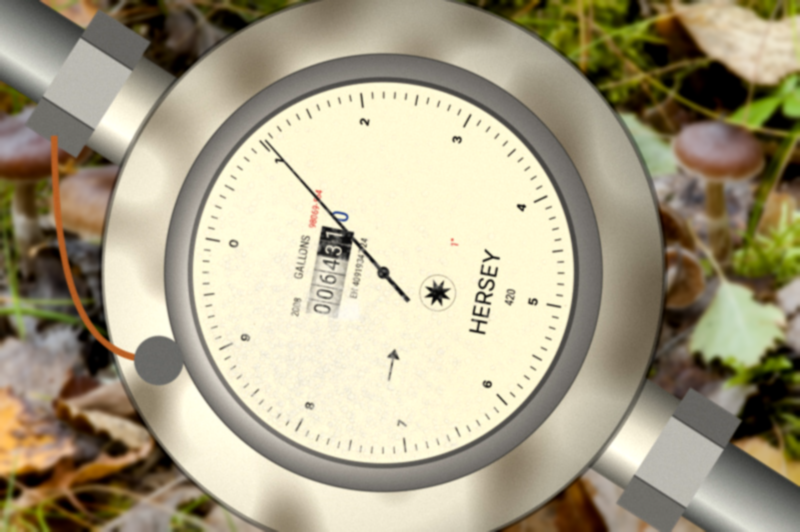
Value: 64311.0 gal
